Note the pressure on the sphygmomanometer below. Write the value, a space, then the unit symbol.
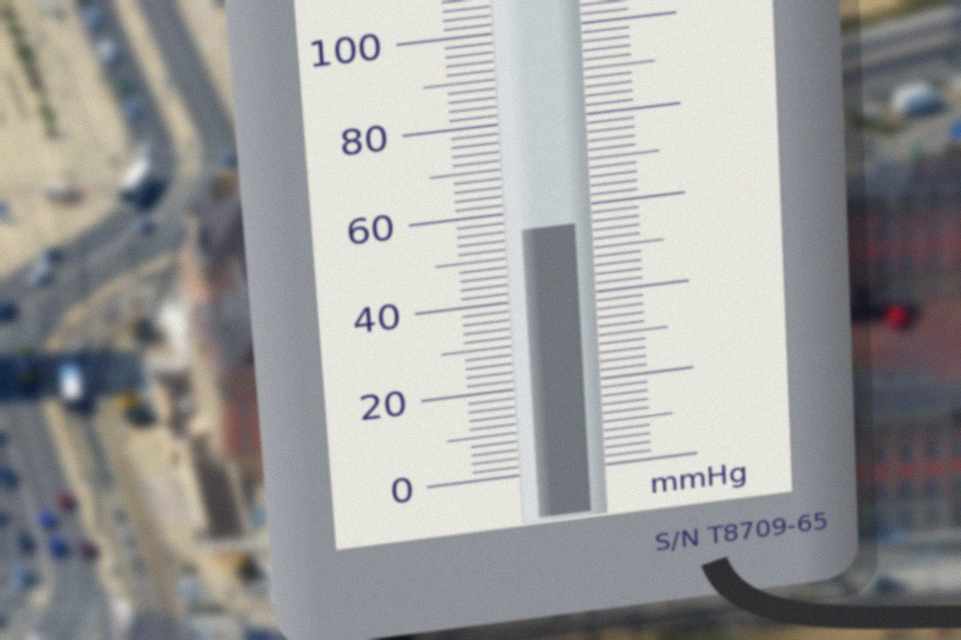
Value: 56 mmHg
